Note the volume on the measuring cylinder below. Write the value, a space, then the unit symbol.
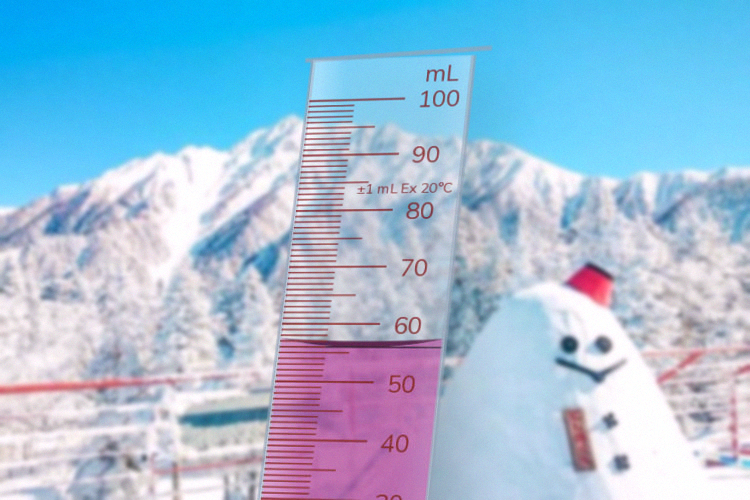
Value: 56 mL
